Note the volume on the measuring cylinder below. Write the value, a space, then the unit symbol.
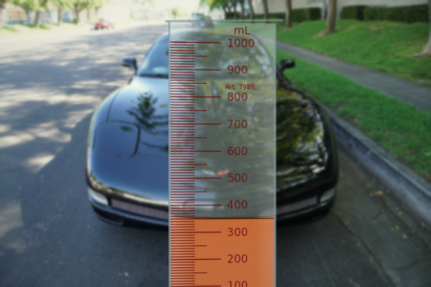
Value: 350 mL
